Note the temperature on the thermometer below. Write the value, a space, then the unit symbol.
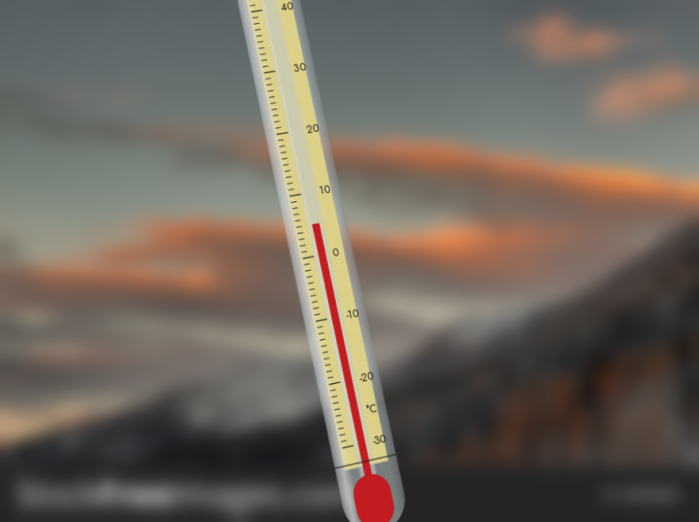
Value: 5 °C
